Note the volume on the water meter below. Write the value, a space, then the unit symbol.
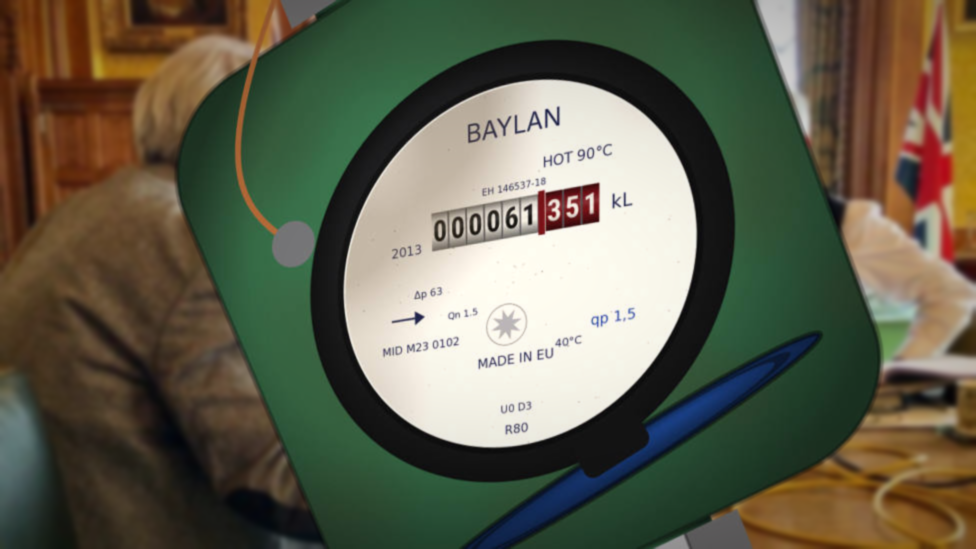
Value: 61.351 kL
